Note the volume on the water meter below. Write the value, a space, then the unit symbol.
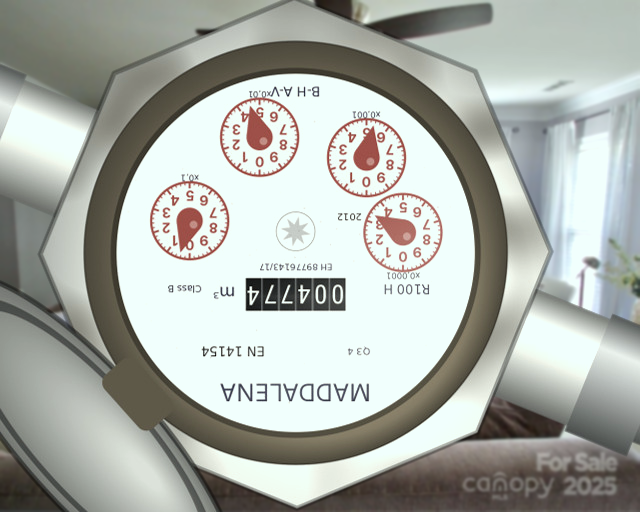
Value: 4774.0453 m³
